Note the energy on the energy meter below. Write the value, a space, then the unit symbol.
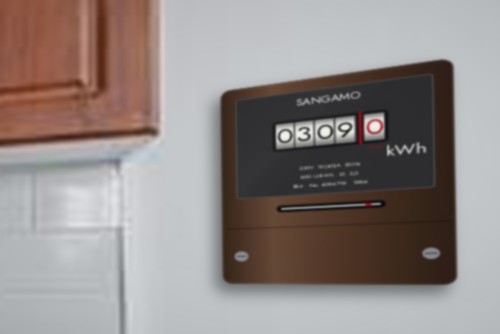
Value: 309.0 kWh
